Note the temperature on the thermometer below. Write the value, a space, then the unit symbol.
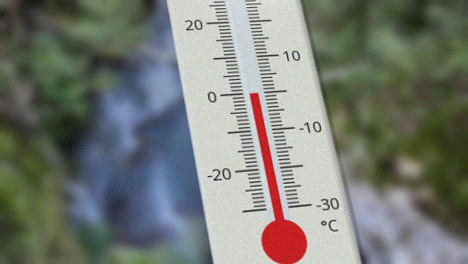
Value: 0 °C
